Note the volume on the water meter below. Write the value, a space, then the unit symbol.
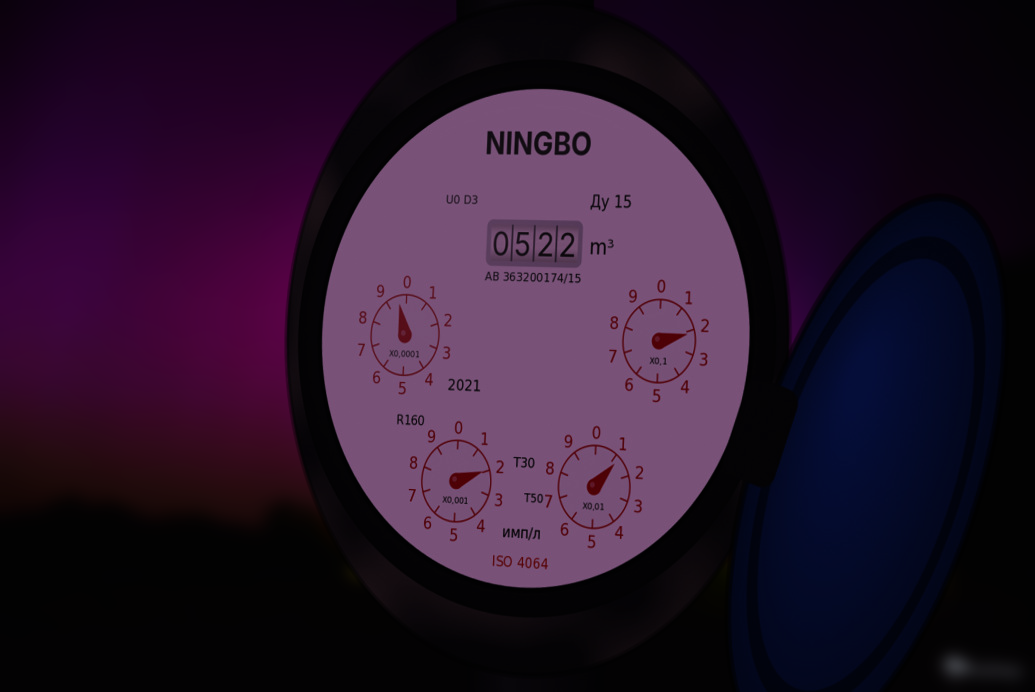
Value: 522.2119 m³
